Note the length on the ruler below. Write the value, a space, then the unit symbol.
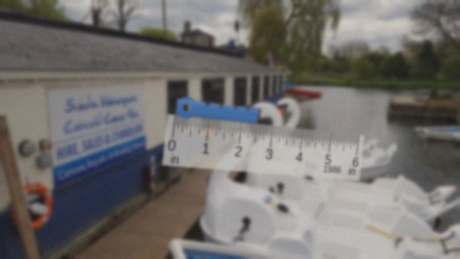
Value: 2.5 in
